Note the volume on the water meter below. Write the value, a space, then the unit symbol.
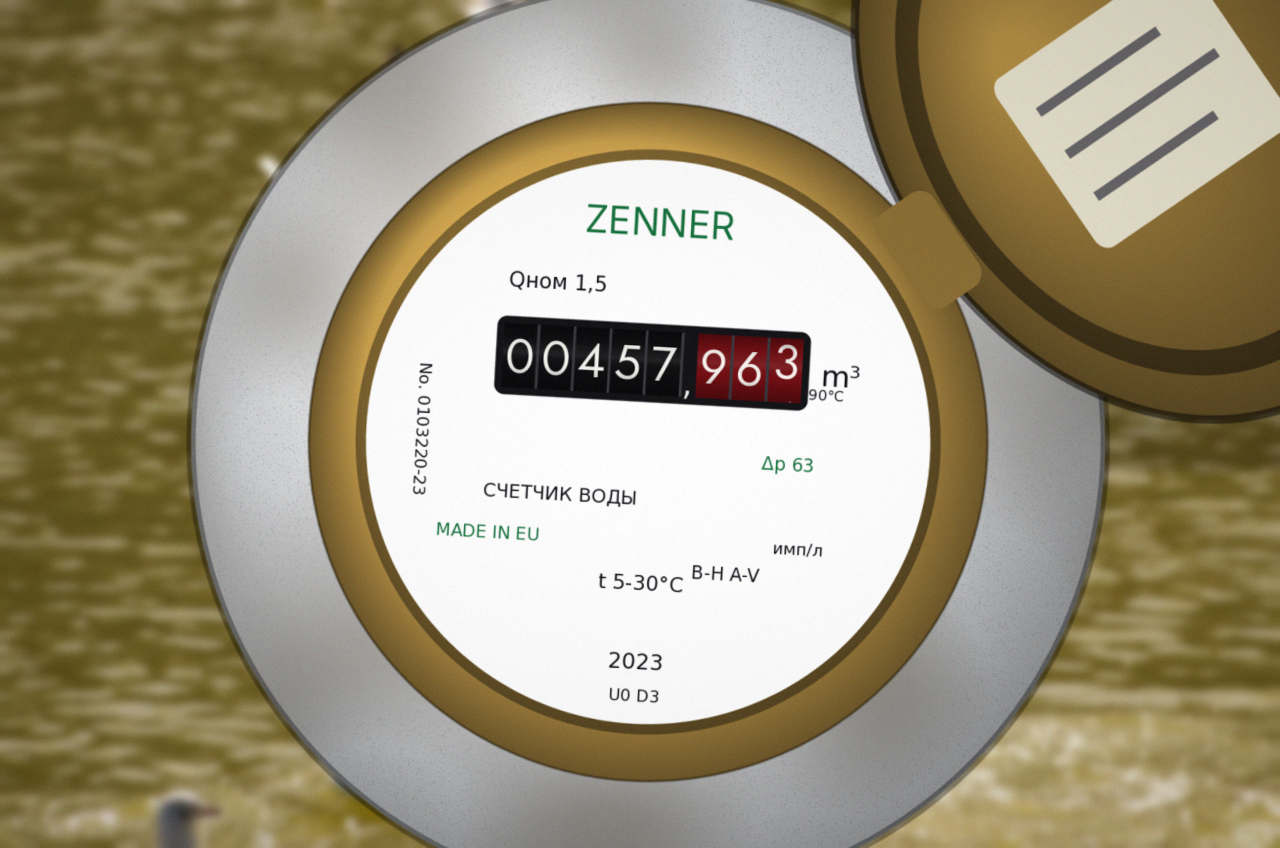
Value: 457.963 m³
